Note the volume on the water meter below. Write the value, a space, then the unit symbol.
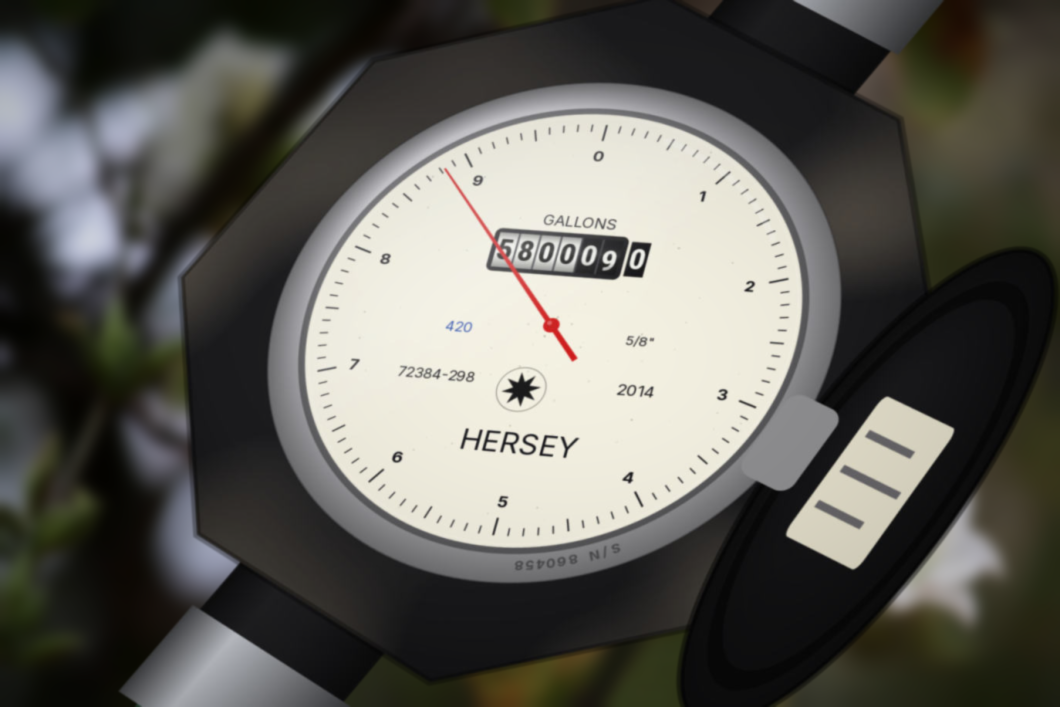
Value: 5800088.8 gal
